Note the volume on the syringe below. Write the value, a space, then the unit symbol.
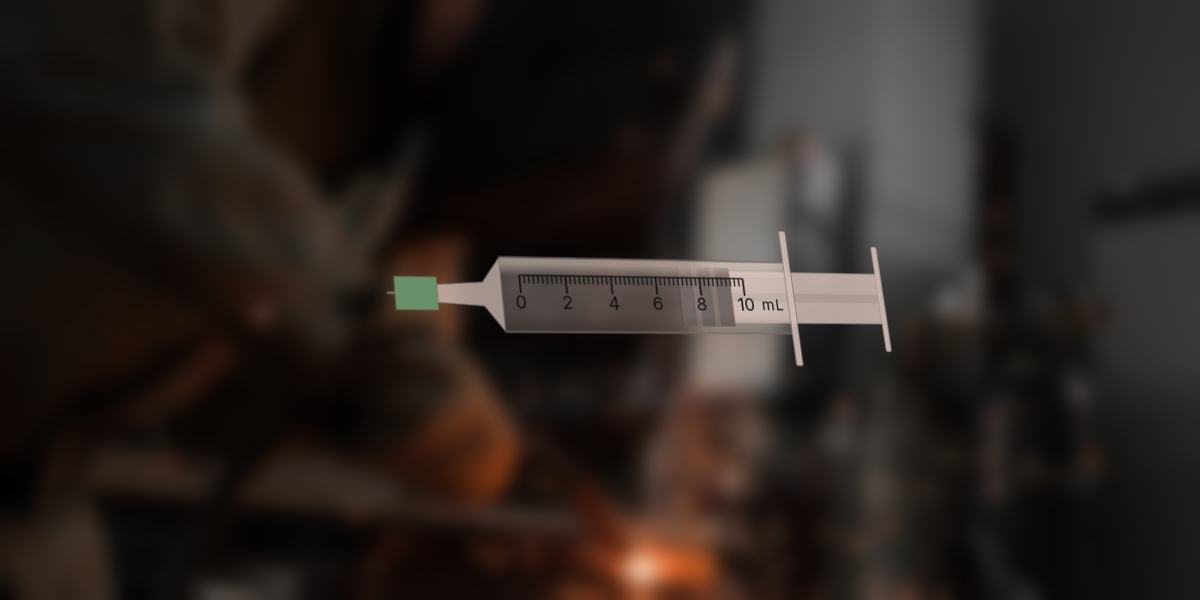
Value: 7 mL
